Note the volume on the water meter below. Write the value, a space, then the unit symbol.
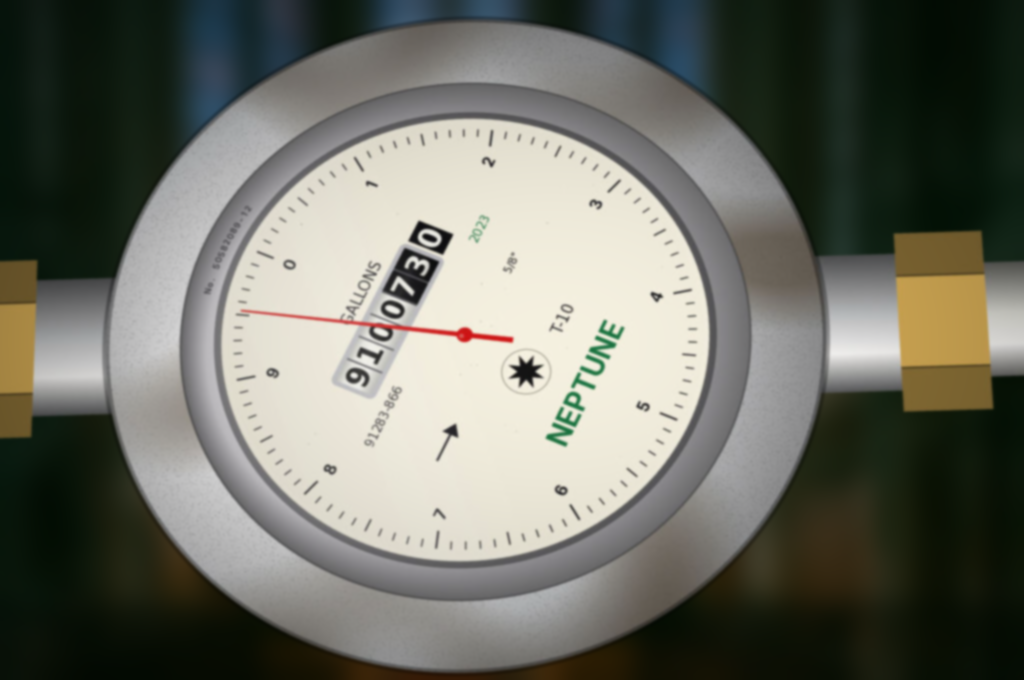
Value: 9100729.5 gal
